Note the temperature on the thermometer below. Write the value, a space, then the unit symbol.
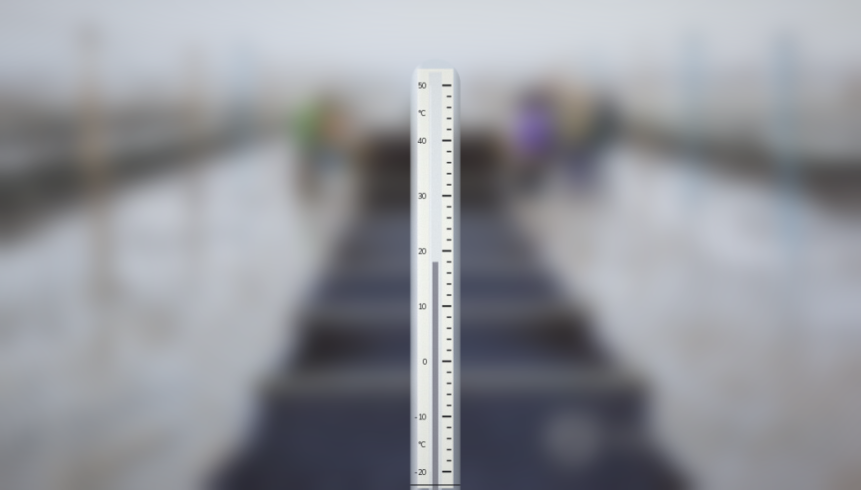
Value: 18 °C
